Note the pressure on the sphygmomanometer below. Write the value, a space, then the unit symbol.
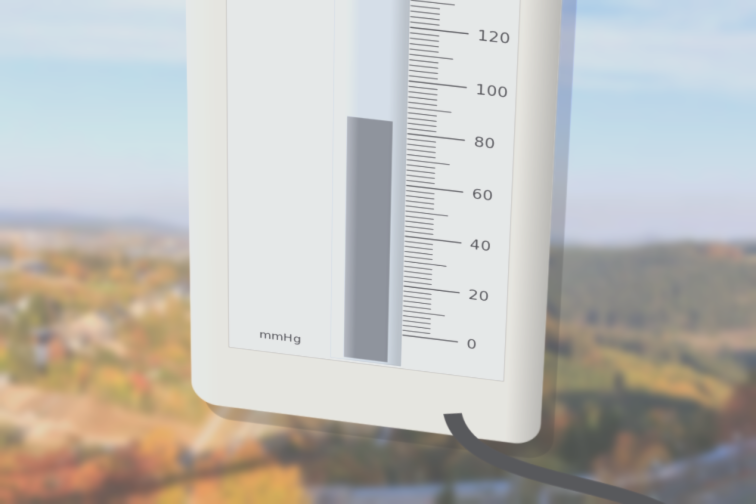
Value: 84 mmHg
